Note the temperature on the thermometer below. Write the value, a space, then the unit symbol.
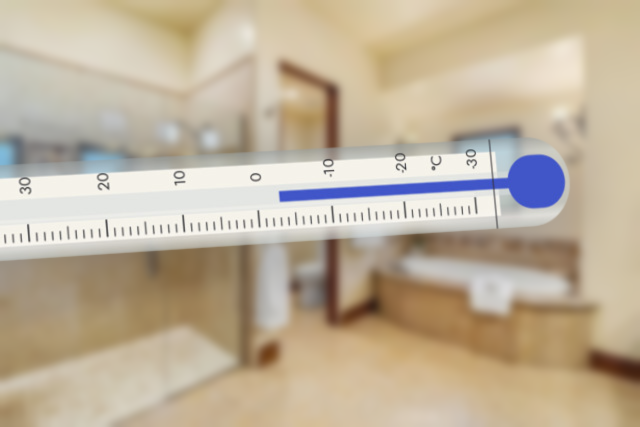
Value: -3 °C
